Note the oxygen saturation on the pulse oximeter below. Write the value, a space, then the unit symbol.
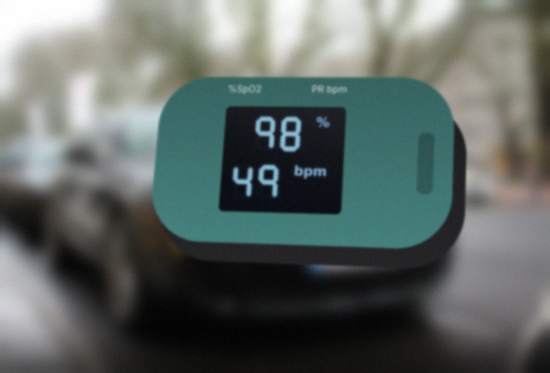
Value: 98 %
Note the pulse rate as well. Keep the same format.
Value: 49 bpm
